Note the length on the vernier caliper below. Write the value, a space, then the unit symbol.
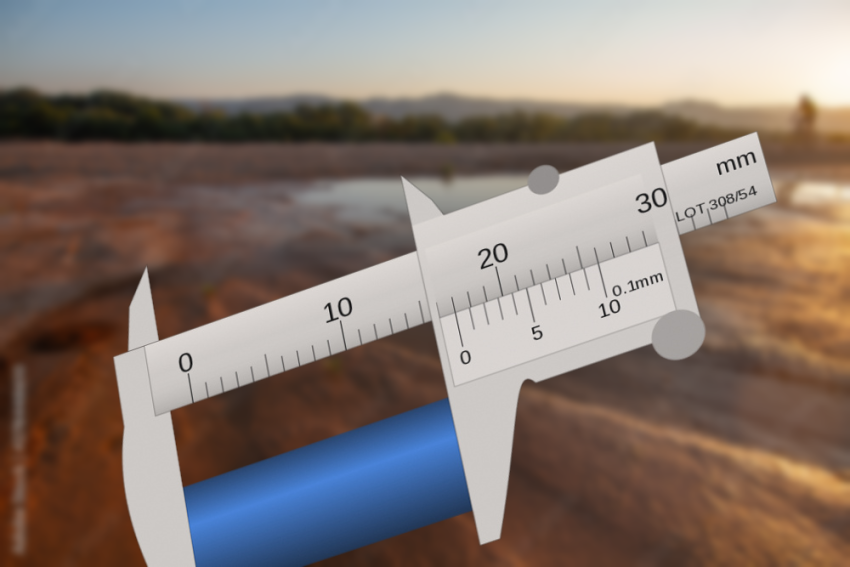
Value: 17.0 mm
